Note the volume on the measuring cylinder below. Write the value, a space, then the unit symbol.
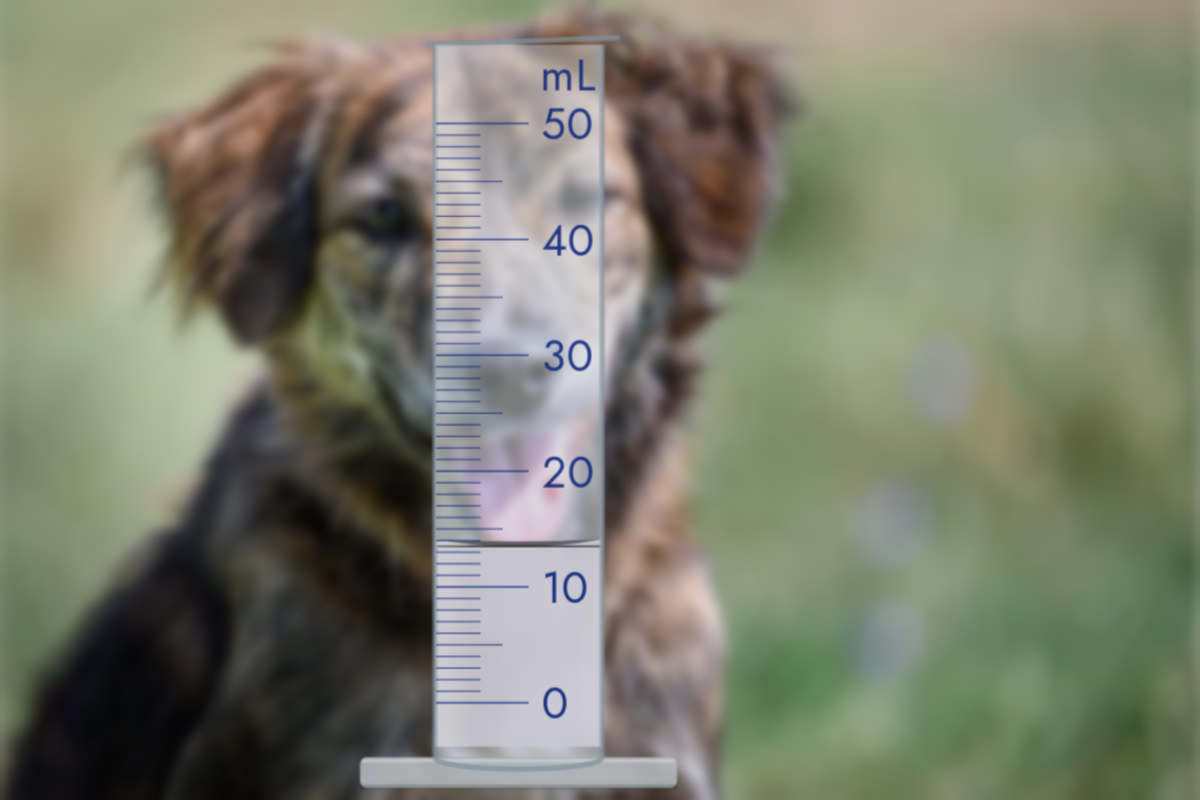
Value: 13.5 mL
